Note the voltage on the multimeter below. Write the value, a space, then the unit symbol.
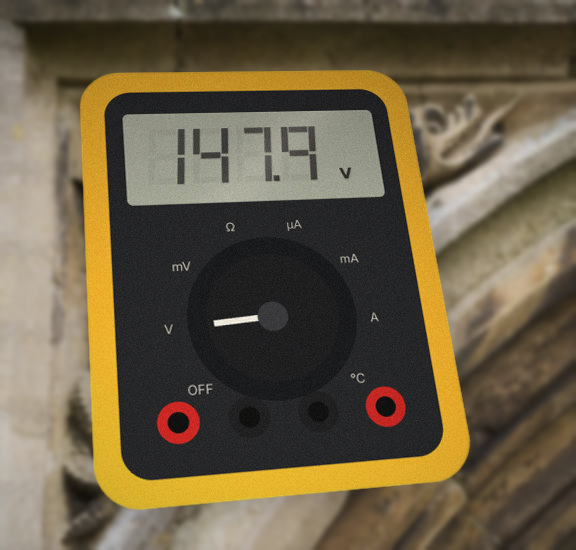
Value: 147.9 V
